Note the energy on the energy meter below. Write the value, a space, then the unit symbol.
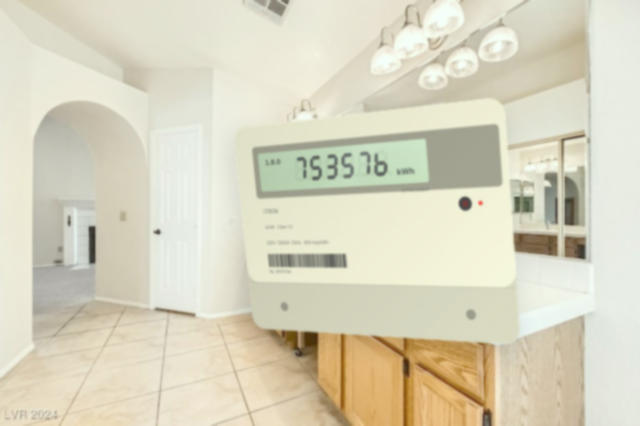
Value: 753576 kWh
